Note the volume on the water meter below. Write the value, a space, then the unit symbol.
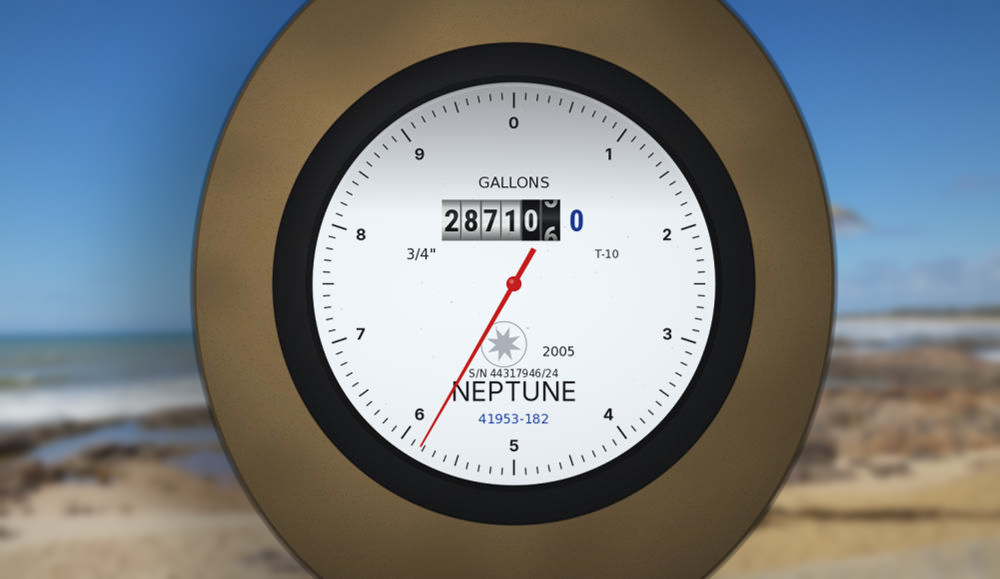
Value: 2871055.8 gal
